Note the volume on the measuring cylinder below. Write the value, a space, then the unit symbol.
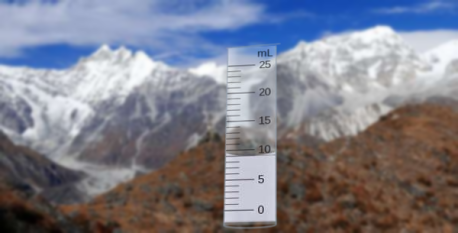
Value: 9 mL
